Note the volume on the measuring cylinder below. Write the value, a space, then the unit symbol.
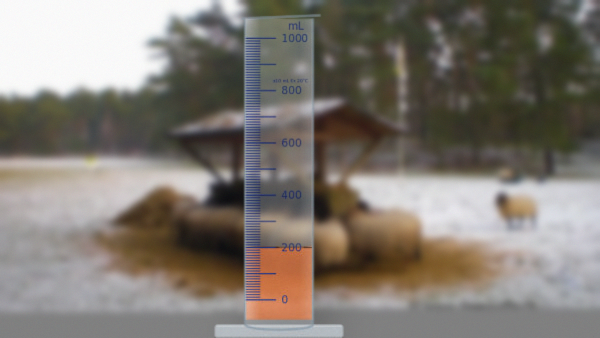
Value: 200 mL
